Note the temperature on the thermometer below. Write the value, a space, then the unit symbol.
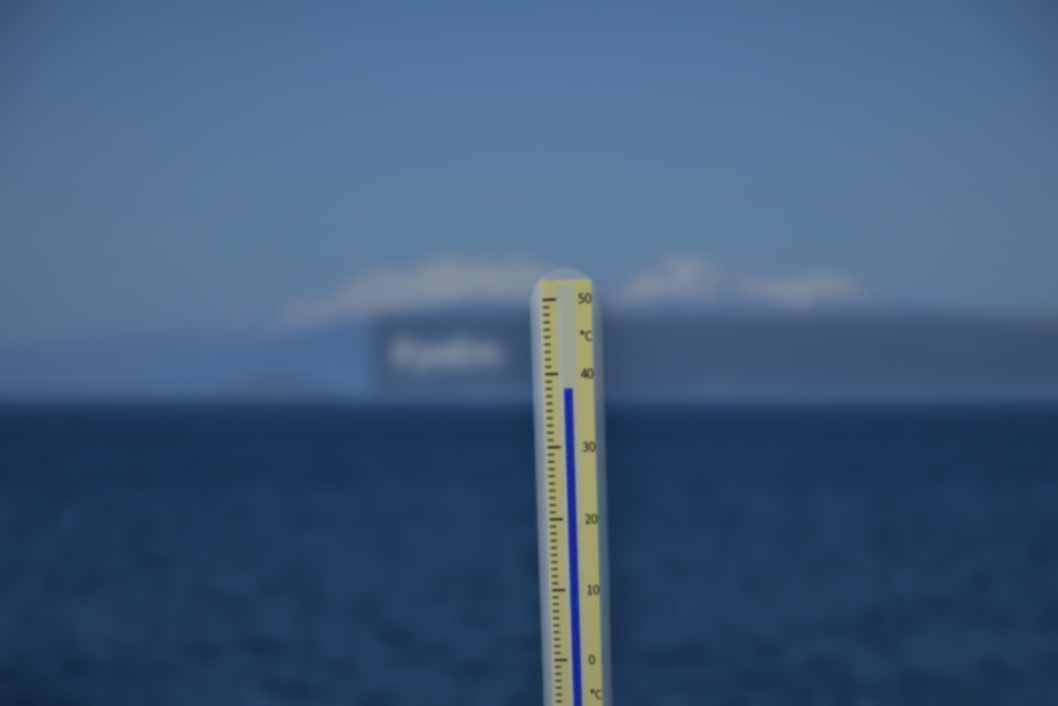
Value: 38 °C
